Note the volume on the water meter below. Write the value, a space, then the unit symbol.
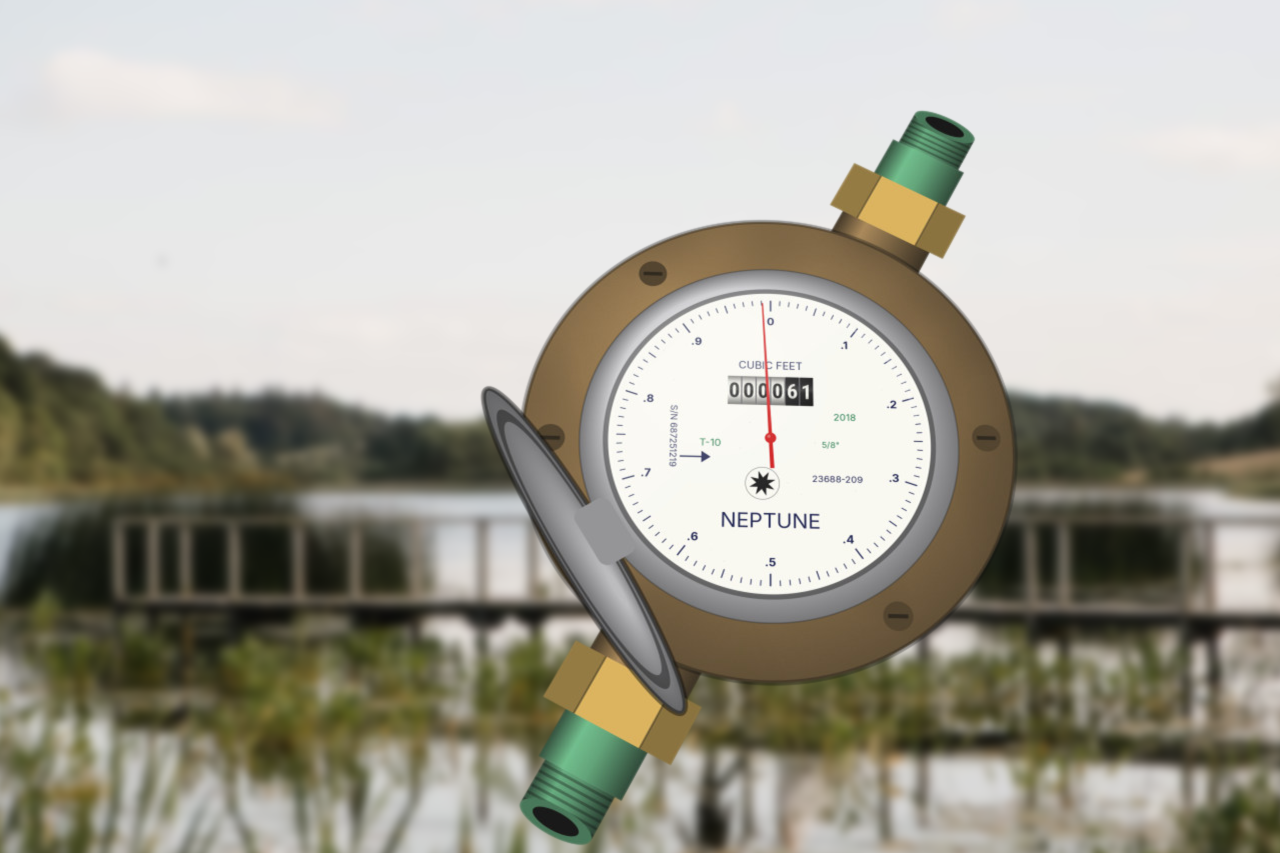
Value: 60.99 ft³
